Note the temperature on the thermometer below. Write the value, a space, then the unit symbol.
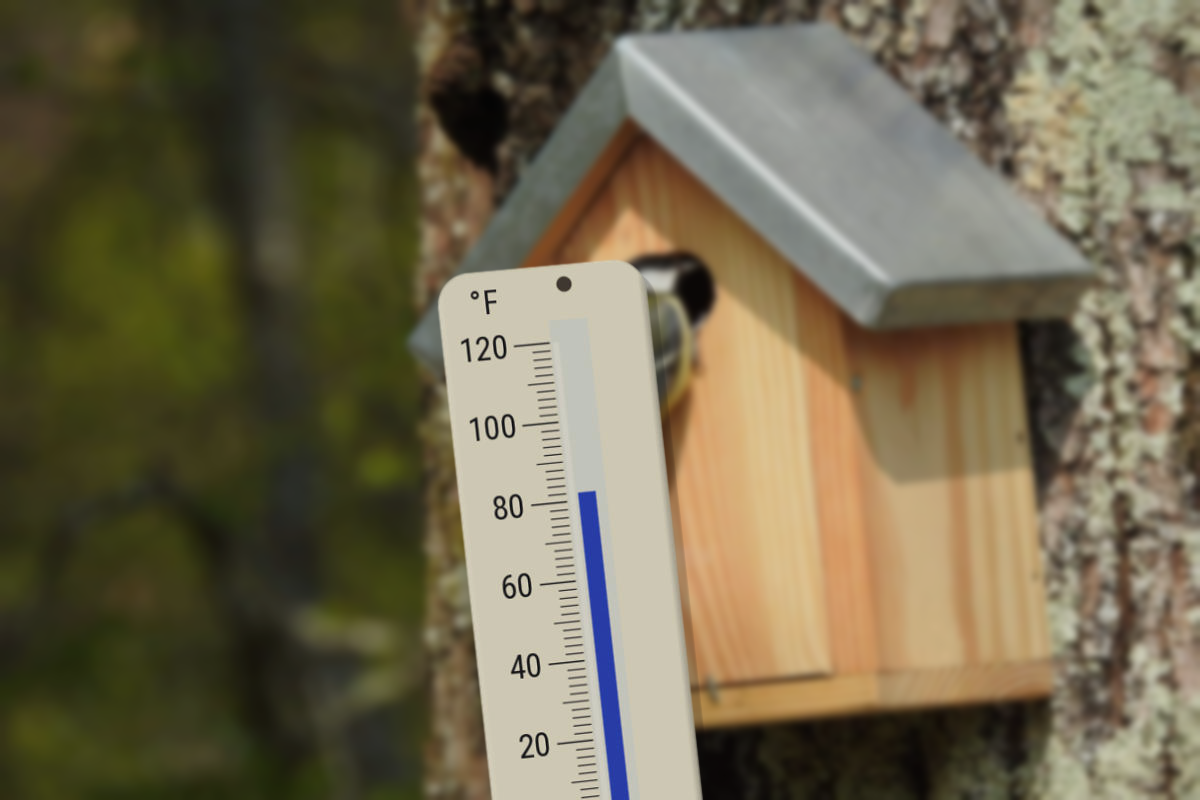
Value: 82 °F
